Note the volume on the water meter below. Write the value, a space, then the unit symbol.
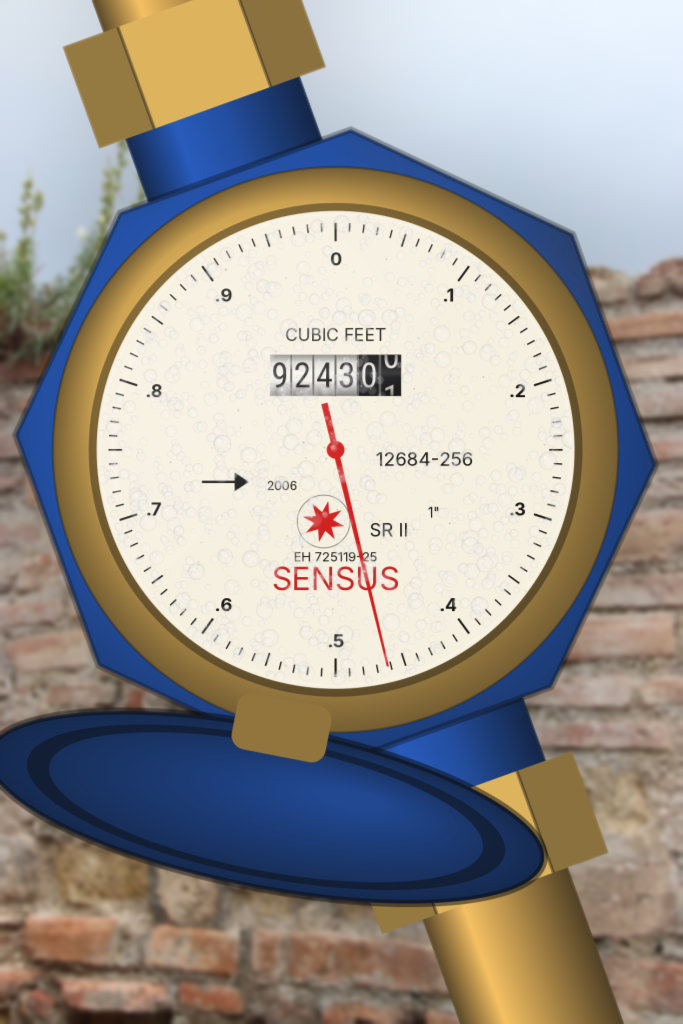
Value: 924300.46 ft³
